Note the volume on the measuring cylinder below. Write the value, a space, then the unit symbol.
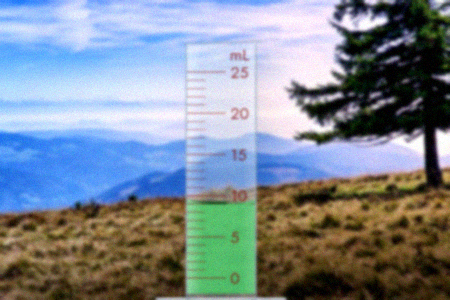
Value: 9 mL
